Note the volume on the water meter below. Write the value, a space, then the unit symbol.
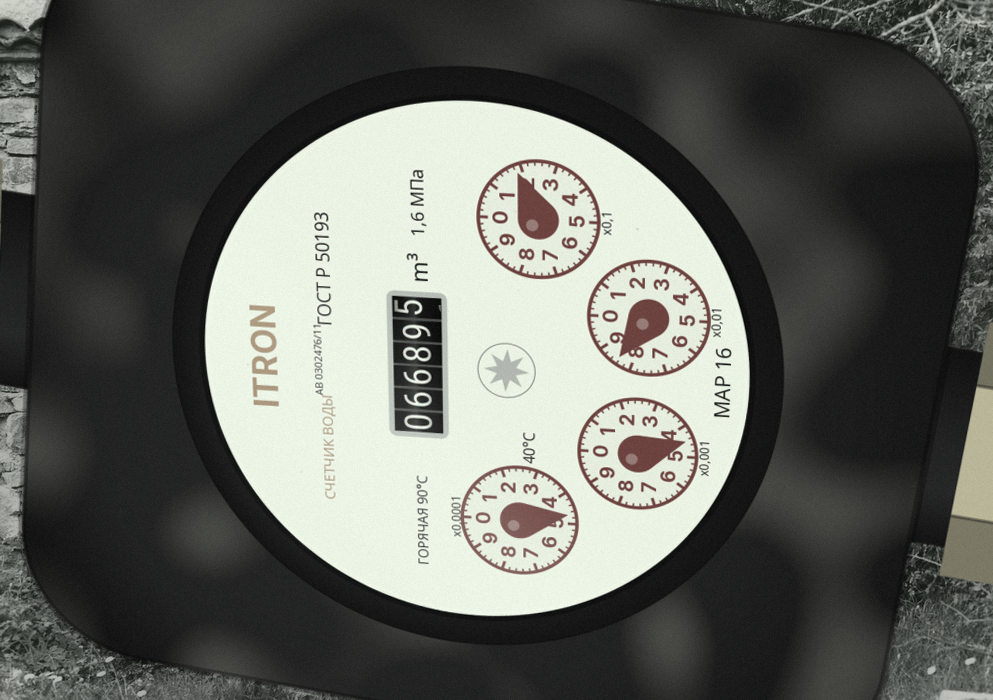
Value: 66895.1844 m³
